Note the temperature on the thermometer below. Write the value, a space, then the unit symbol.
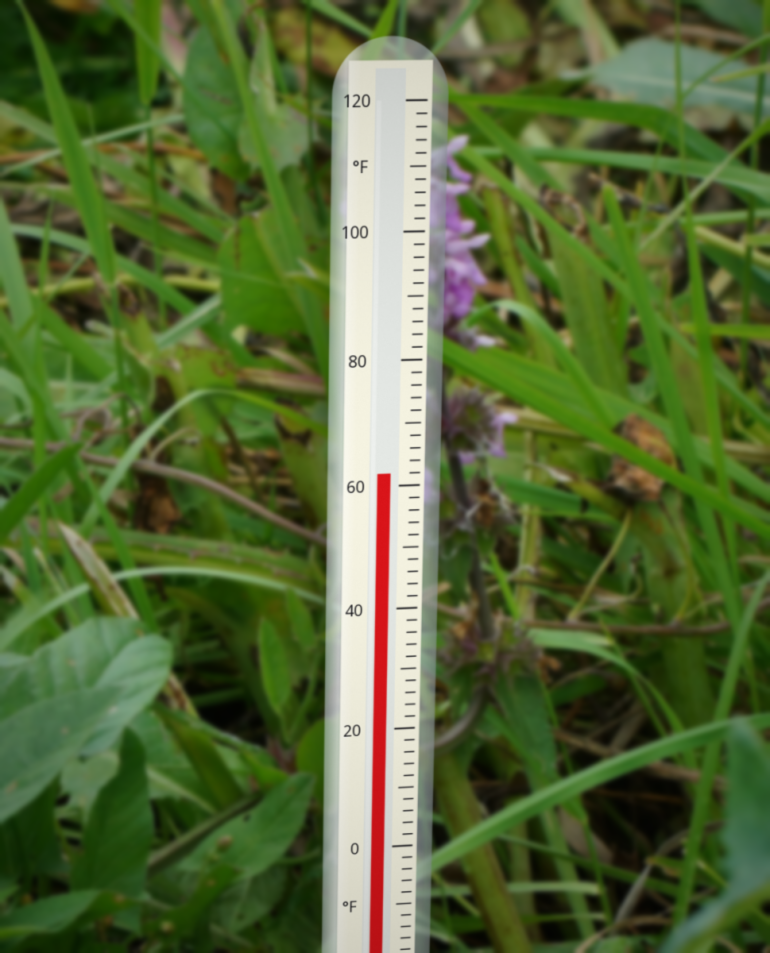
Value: 62 °F
